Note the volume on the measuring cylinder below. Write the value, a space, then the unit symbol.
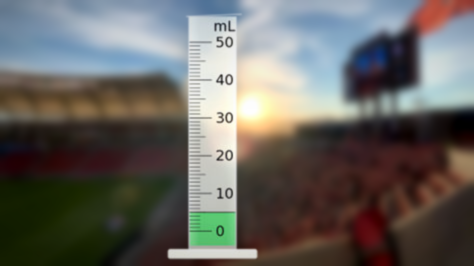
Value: 5 mL
